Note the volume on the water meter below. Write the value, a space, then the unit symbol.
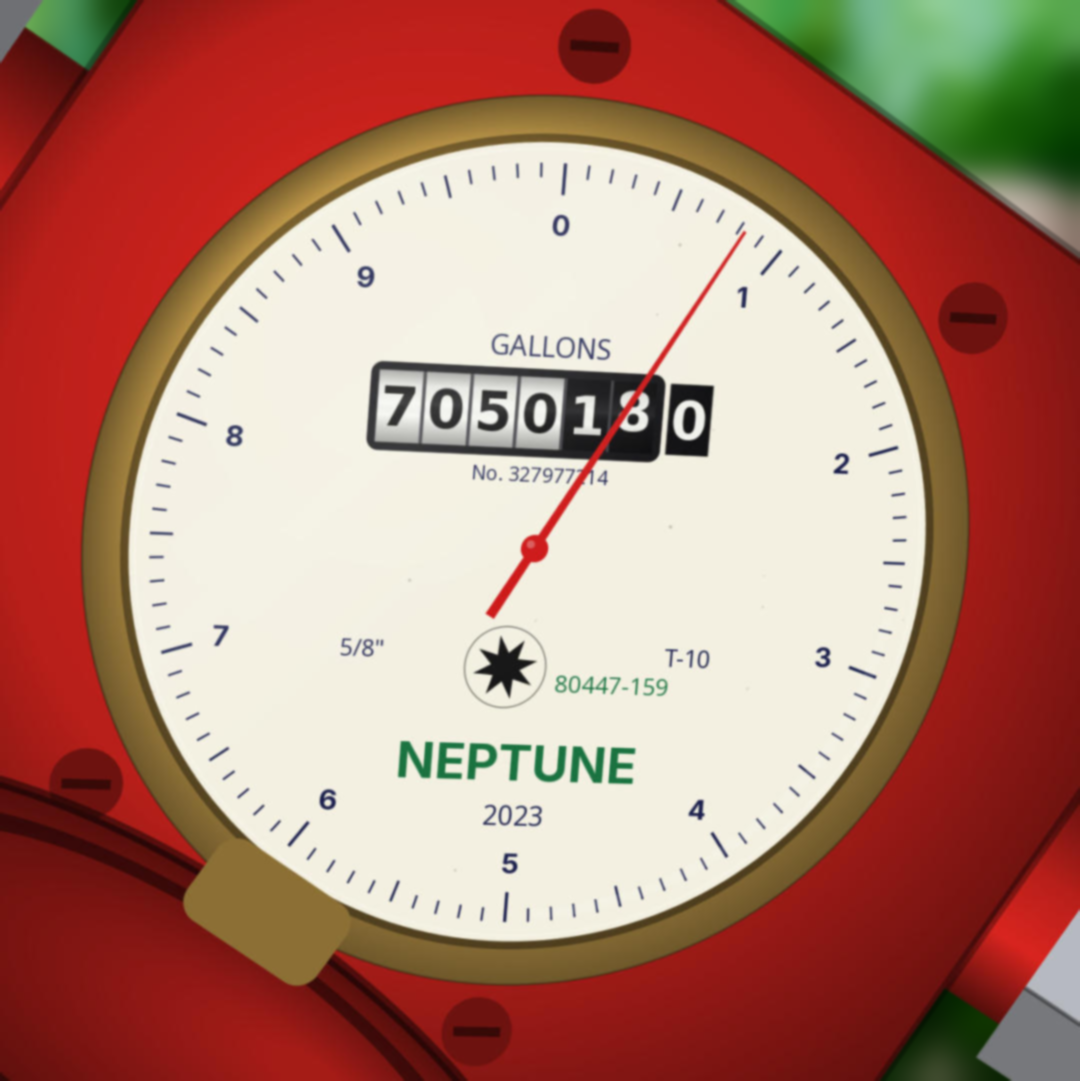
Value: 7050180.8 gal
